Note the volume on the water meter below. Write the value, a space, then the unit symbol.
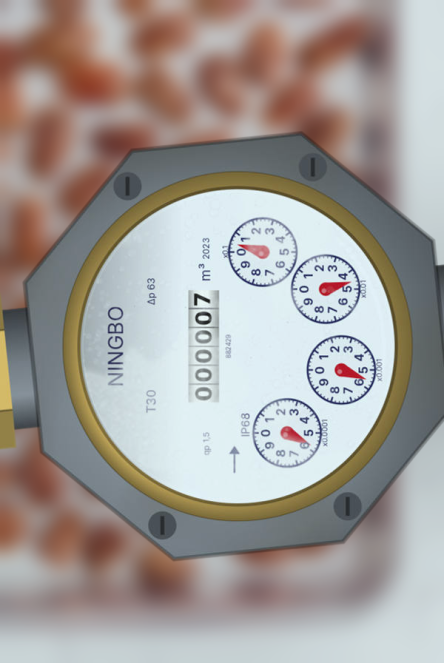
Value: 7.0455 m³
